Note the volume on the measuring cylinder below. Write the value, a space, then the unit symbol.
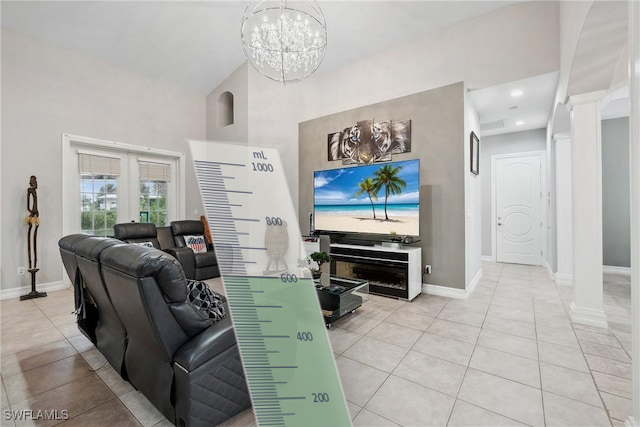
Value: 600 mL
